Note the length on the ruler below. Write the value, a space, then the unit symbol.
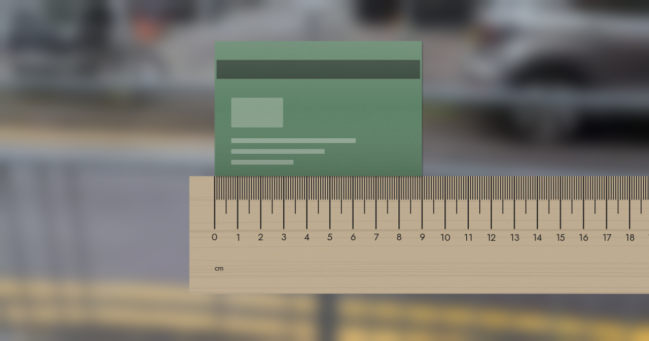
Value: 9 cm
